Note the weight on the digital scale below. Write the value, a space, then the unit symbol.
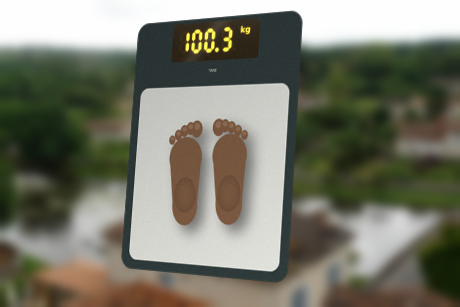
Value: 100.3 kg
